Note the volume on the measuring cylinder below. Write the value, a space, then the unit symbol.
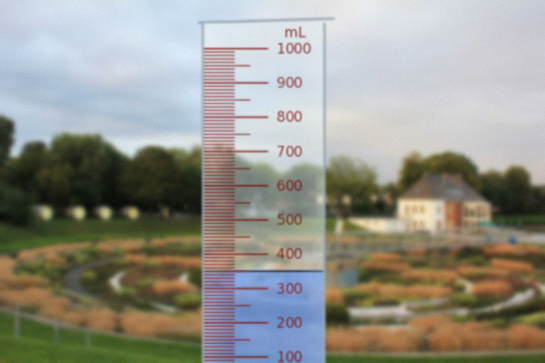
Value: 350 mL
